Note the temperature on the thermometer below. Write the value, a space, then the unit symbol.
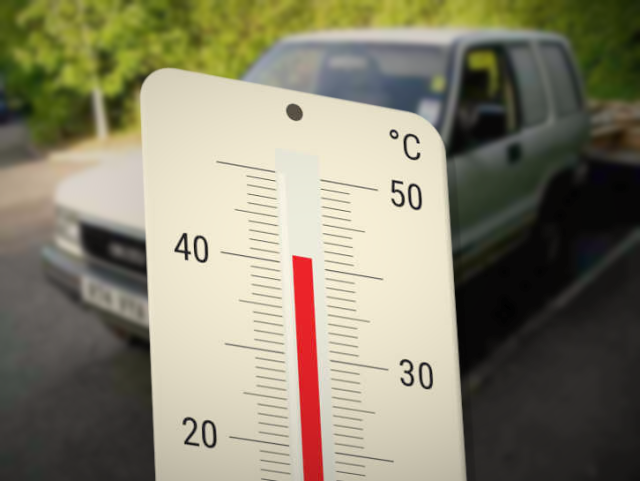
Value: 41 °C
